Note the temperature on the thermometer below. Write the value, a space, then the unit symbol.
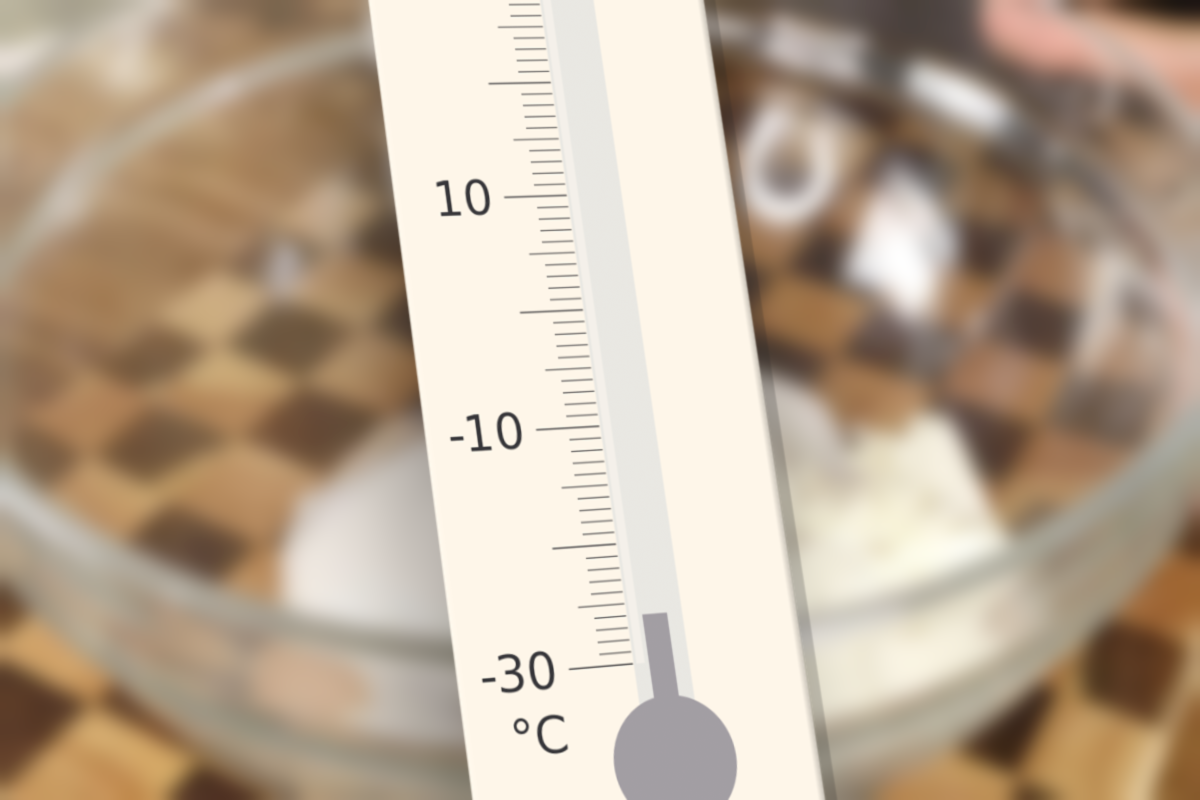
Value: -26 °C
